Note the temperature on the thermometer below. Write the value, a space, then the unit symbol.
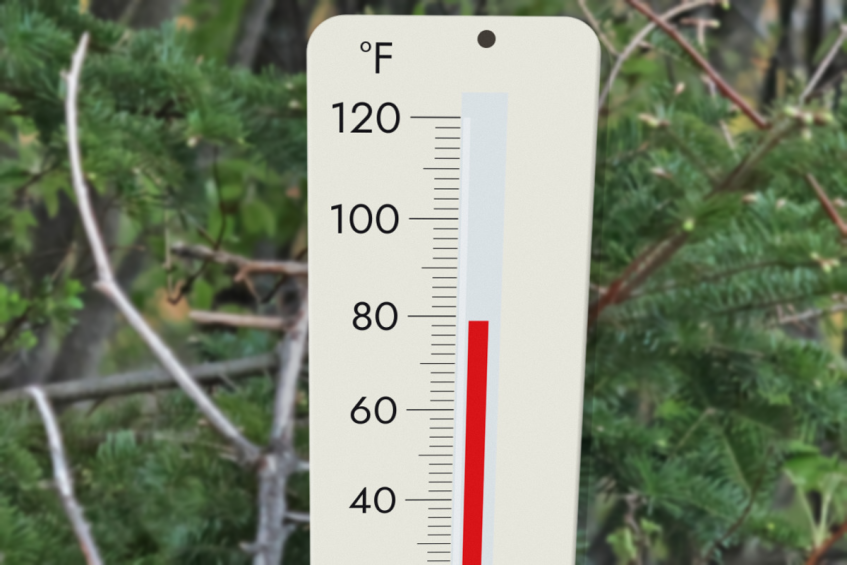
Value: 79 °F
